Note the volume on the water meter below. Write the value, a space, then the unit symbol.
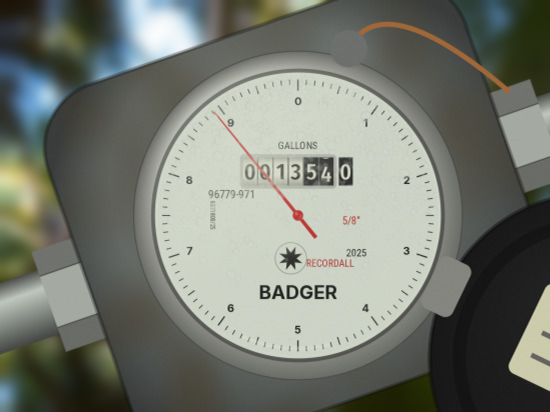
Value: 13538.9 gal
